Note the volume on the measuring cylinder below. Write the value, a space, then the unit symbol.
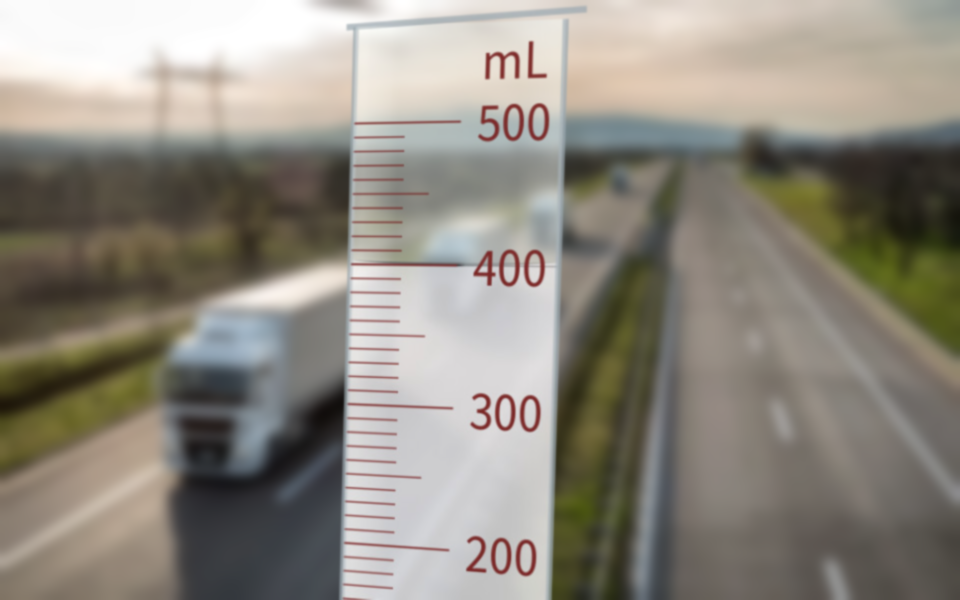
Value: 400 mL
